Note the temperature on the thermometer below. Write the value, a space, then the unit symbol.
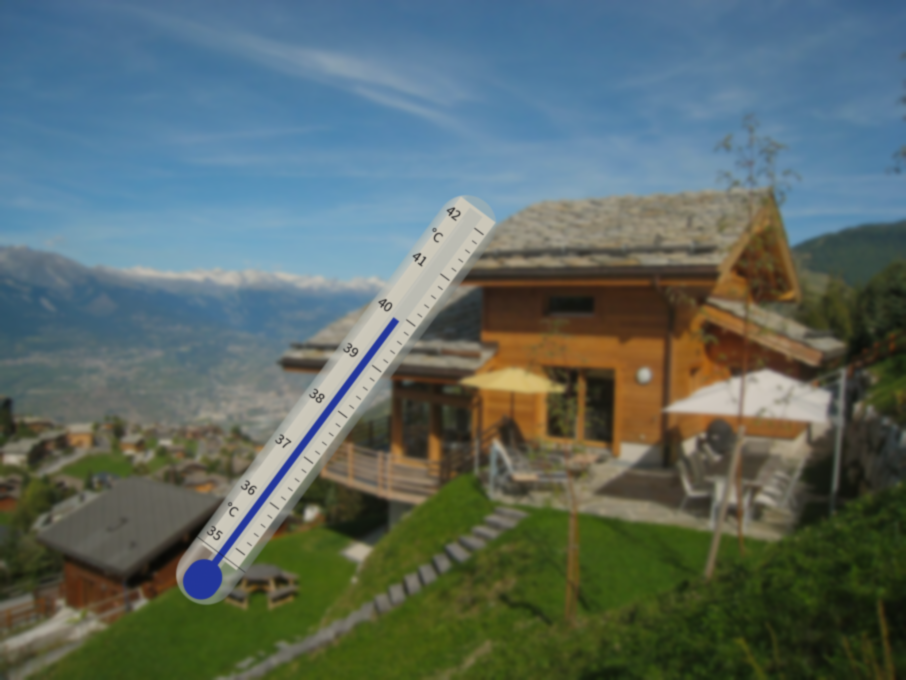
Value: 39.9 °C
